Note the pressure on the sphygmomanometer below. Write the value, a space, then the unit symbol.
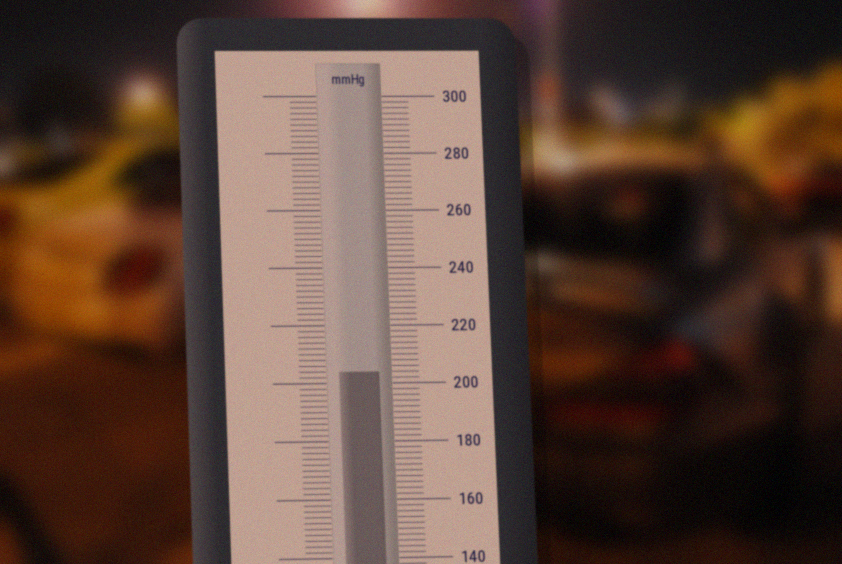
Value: 204 mmHg
